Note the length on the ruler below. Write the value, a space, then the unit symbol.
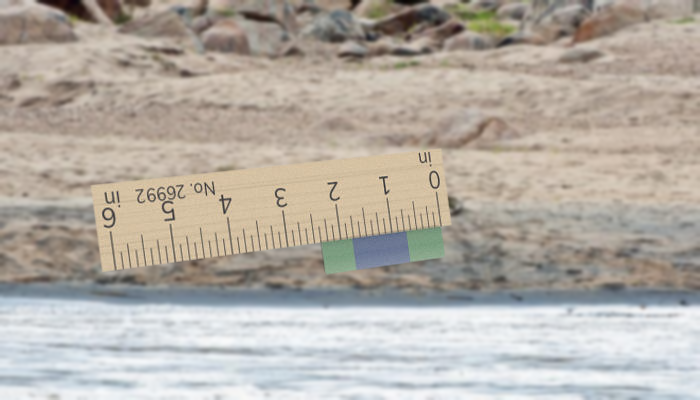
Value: 2.375 in
